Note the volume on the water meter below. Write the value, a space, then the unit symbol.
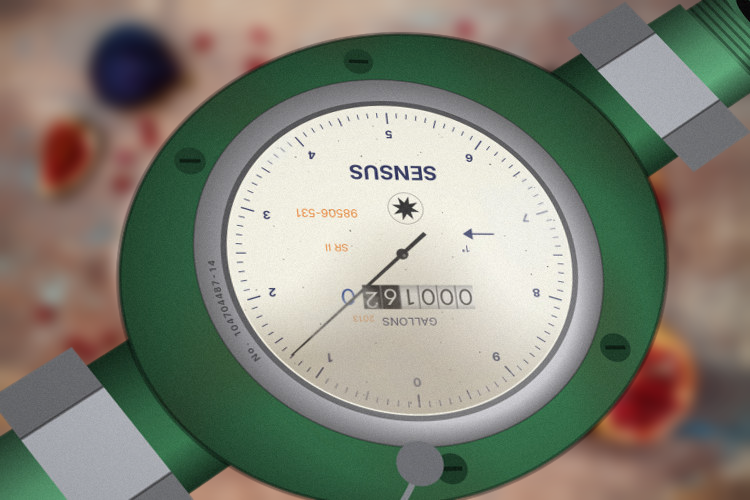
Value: 1621.3 gal
